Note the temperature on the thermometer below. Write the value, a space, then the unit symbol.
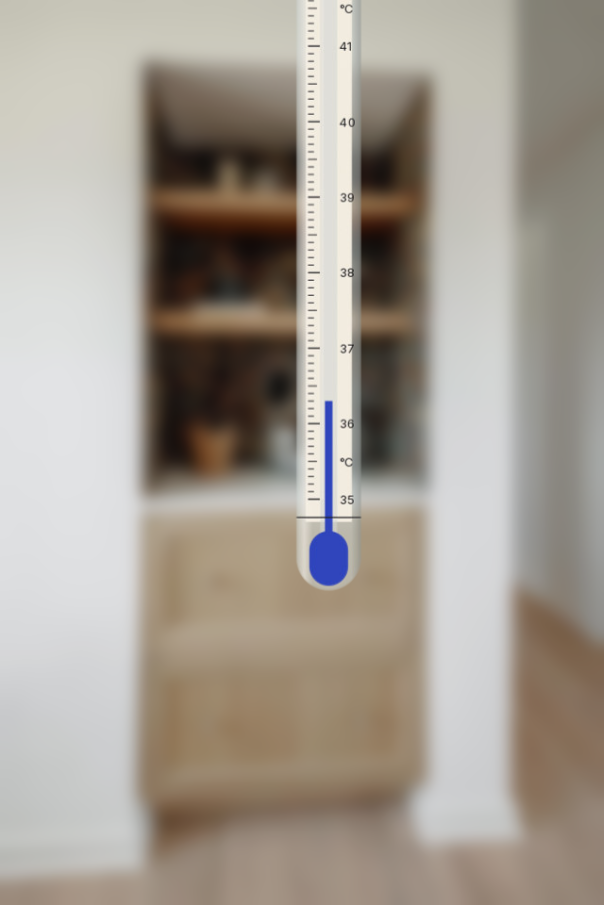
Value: 36.3 °C
